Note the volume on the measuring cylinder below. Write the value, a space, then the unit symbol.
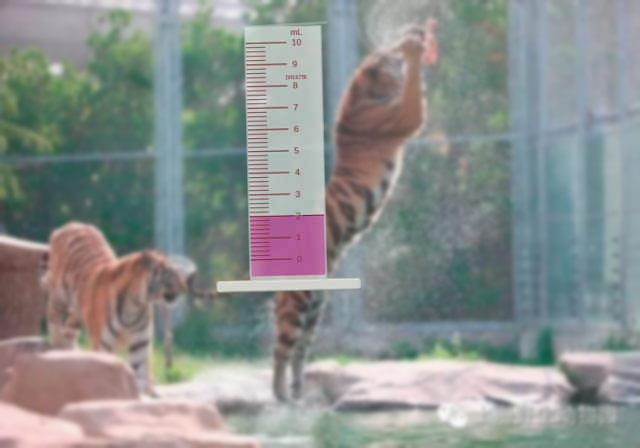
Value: 2 mL
